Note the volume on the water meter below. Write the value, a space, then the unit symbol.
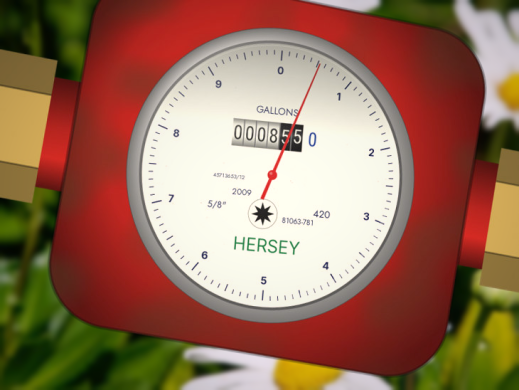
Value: 8550.5 gal
